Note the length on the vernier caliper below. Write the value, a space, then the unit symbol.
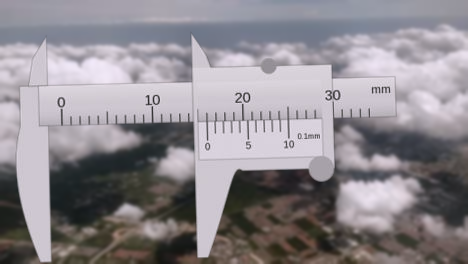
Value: 16.0 mm
